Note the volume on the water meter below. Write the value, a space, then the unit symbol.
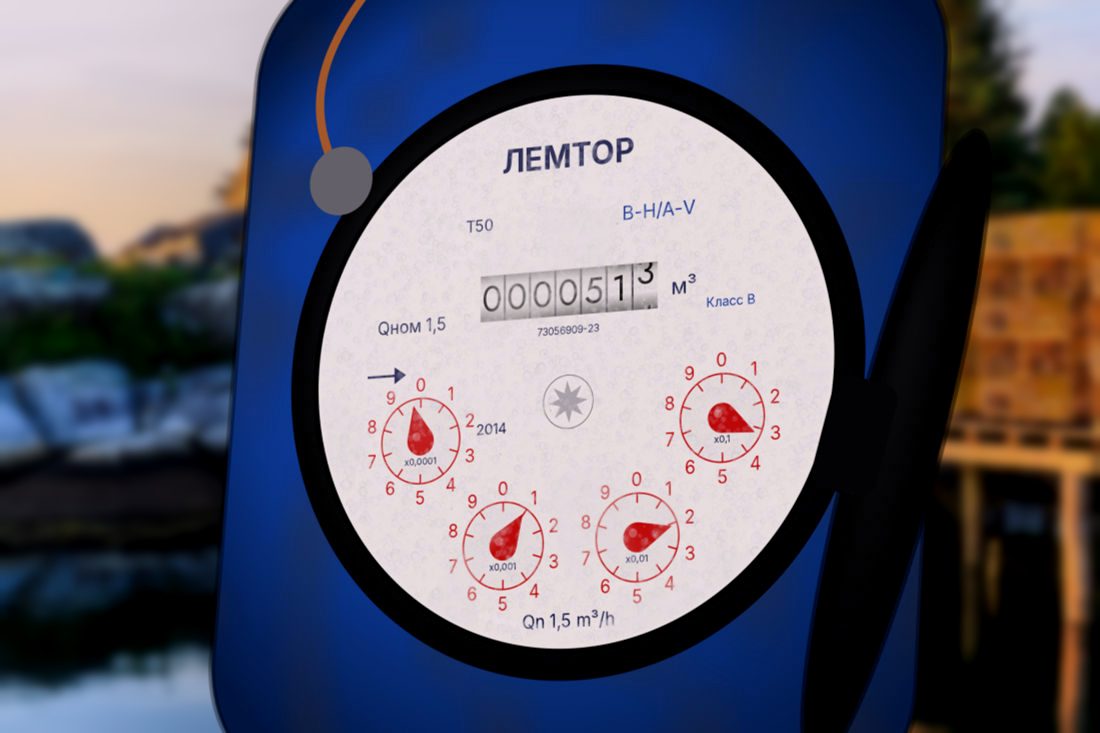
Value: 513.3209 m³
